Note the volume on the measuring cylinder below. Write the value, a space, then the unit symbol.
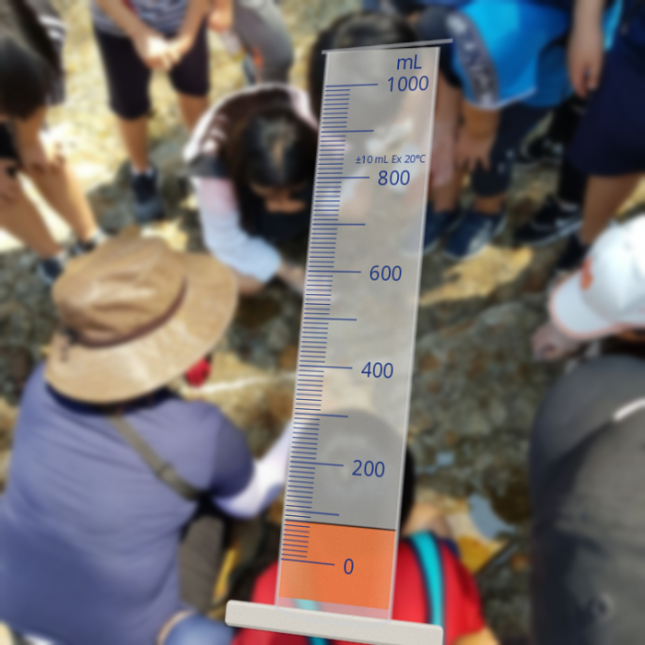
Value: 80 mL
